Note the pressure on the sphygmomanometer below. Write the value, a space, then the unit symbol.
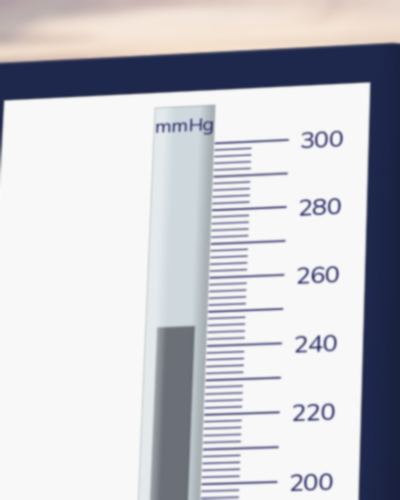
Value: 246 mmHg
